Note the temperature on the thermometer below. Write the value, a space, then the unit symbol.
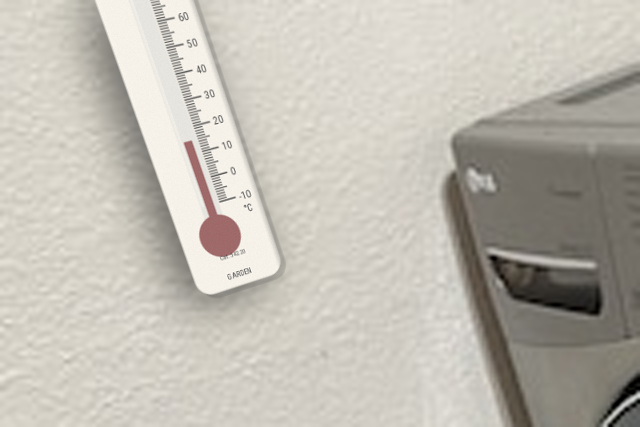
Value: 15 °C
